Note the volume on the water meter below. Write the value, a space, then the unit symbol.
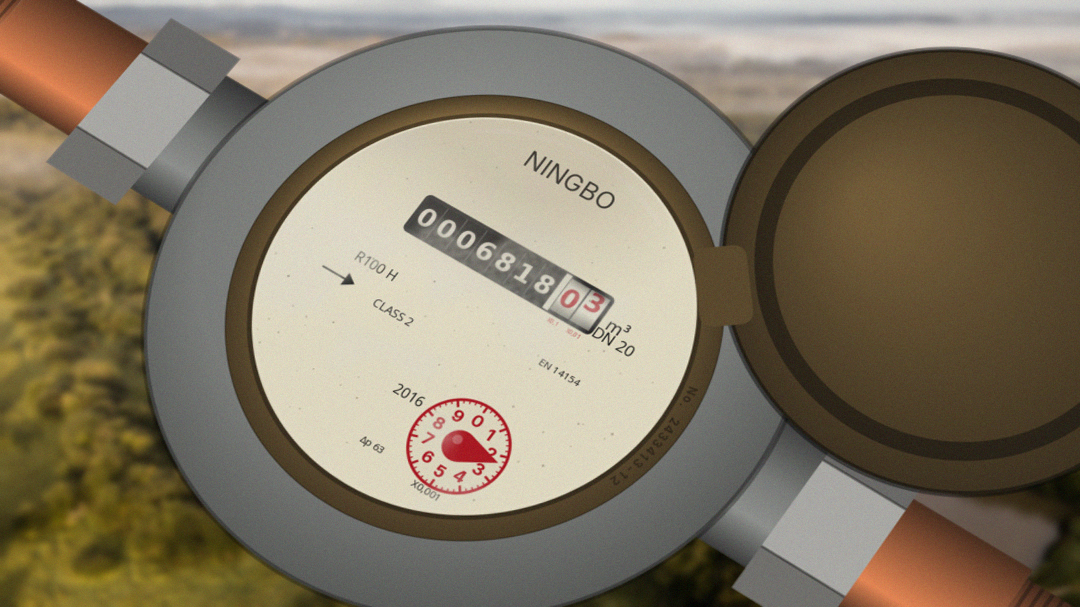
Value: 6818.032 m³
